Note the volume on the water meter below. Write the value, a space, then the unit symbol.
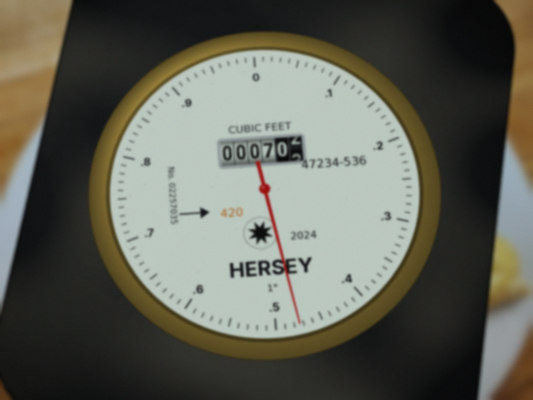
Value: 702.47 ft³
